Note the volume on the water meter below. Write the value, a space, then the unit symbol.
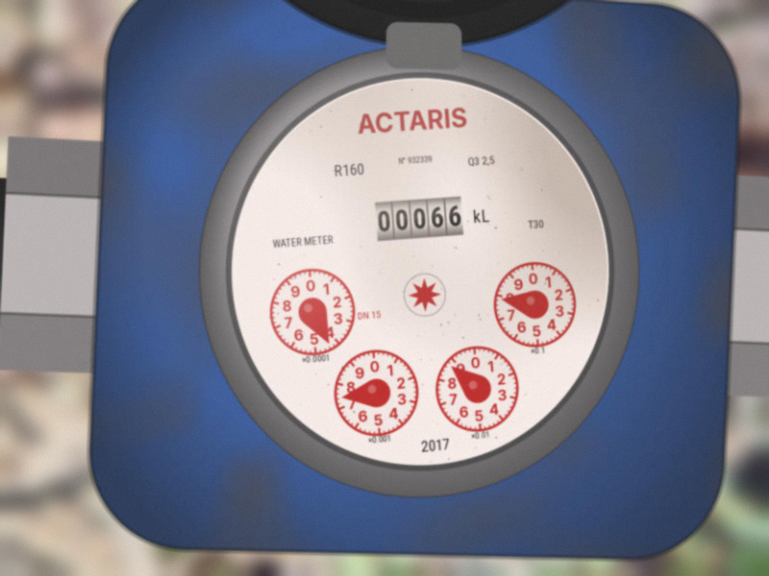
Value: 66.7874 kL
